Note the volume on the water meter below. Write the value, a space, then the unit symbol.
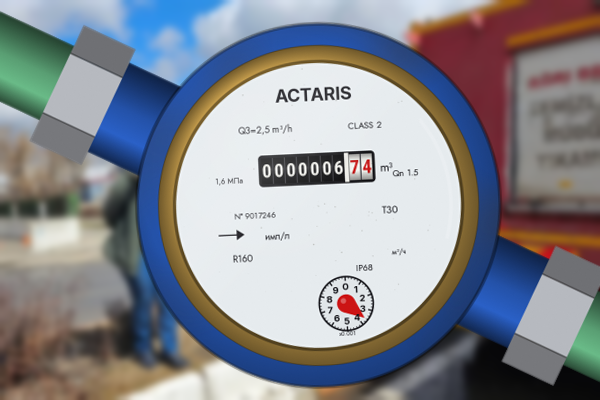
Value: 6.743 m³
